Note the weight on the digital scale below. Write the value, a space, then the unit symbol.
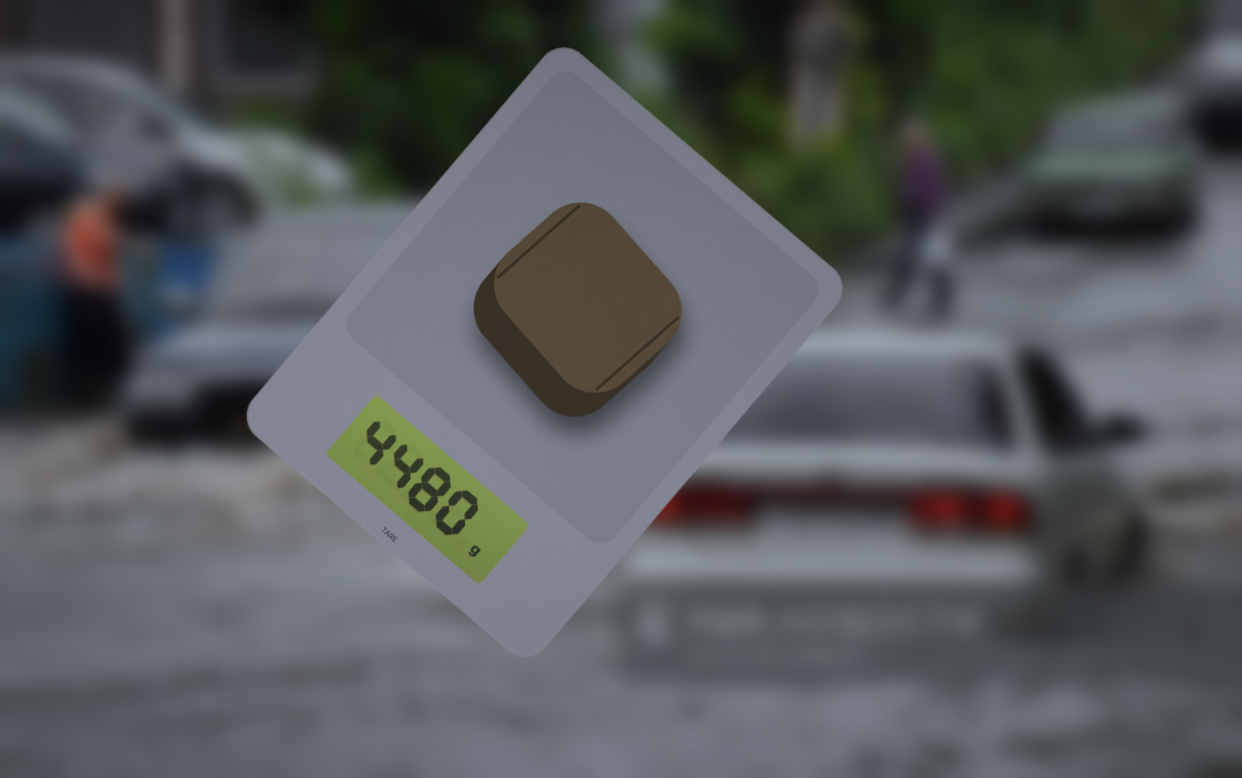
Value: 4480 g
